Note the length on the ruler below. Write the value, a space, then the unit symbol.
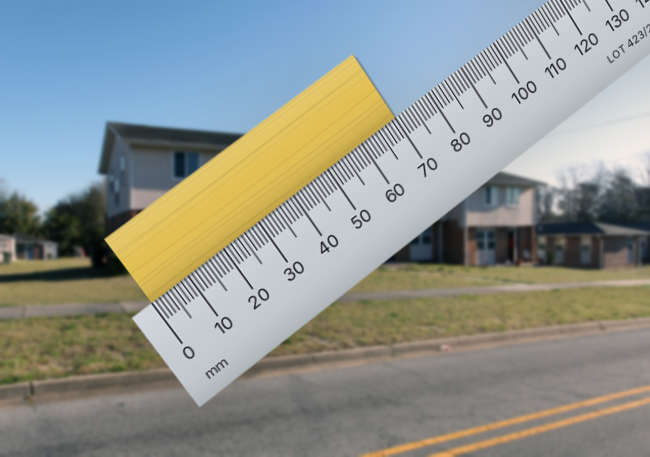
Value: 70 mm
